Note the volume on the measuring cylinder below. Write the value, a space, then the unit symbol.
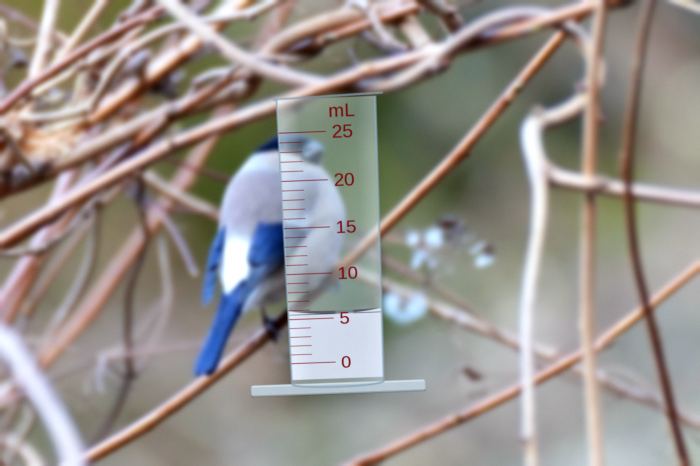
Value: 5.5 mL
